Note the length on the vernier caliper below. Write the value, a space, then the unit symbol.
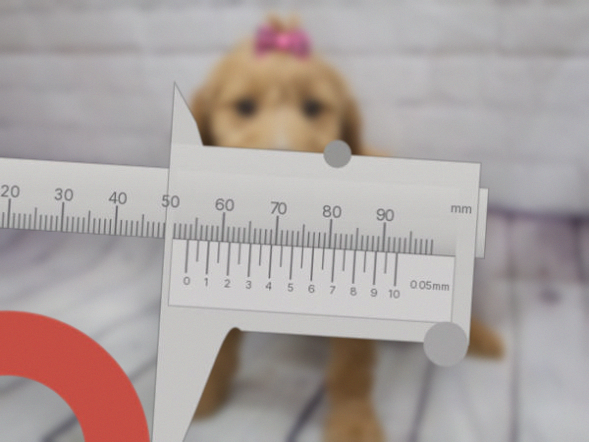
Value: 53.6 mm
